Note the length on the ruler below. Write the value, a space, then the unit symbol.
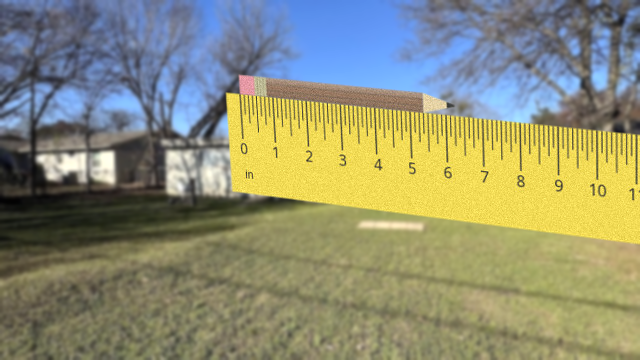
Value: 6.25 in
